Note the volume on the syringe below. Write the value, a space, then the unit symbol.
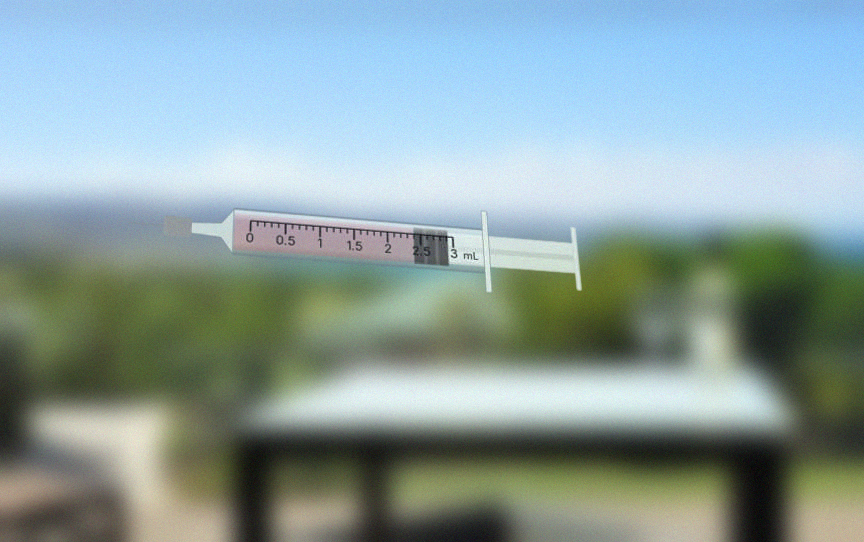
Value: 2.4 mL
